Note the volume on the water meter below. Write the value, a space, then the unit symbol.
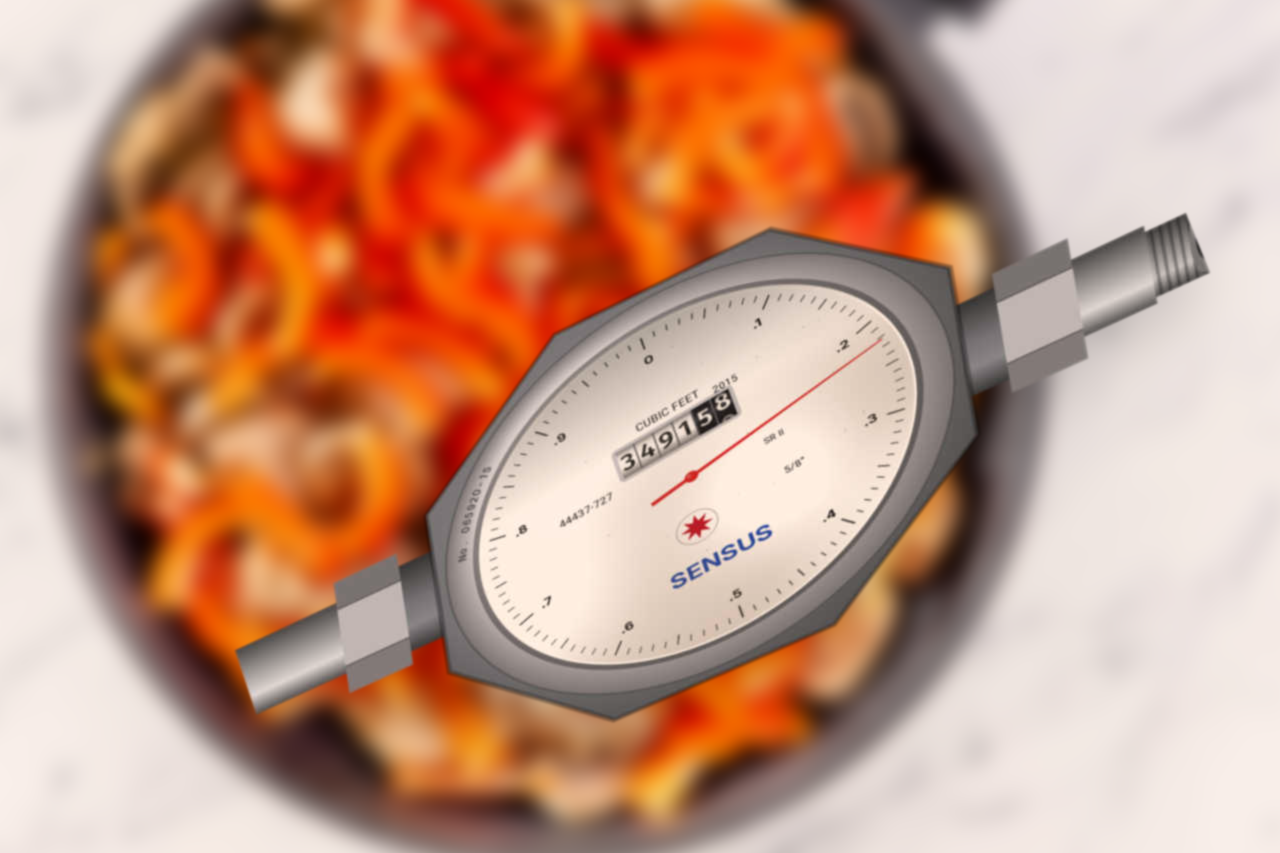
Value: 349158.22 ft³
